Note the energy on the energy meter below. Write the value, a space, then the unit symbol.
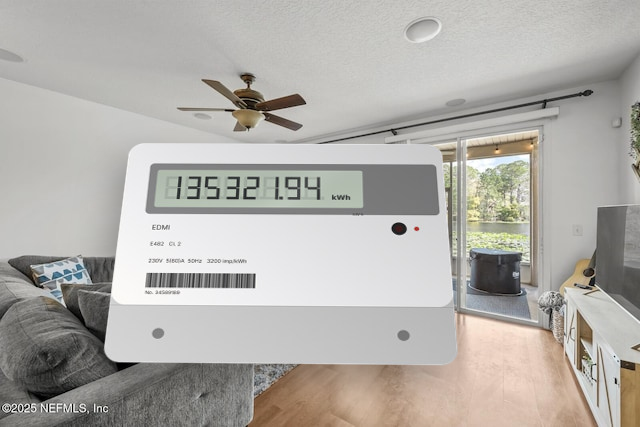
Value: 135321.94 kWh
